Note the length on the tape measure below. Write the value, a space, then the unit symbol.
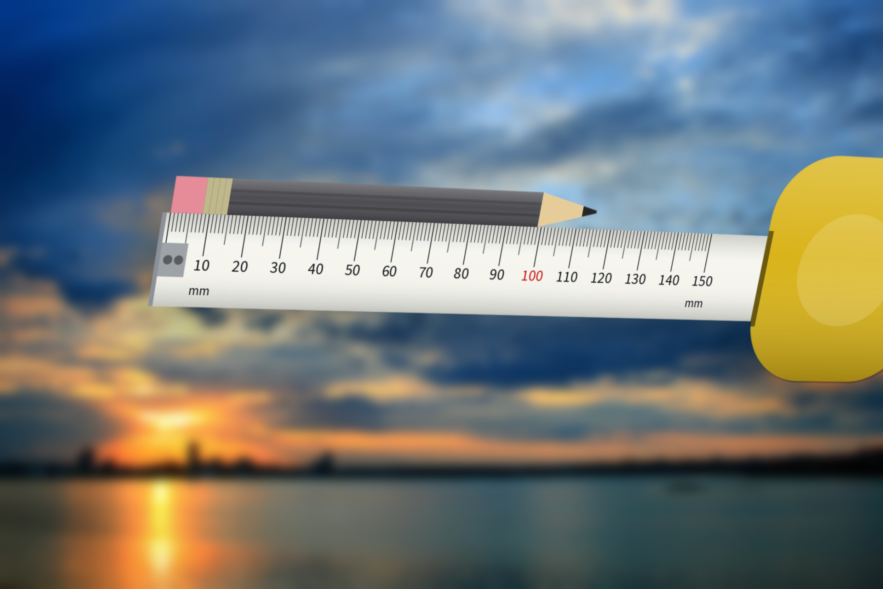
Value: 115 mm
